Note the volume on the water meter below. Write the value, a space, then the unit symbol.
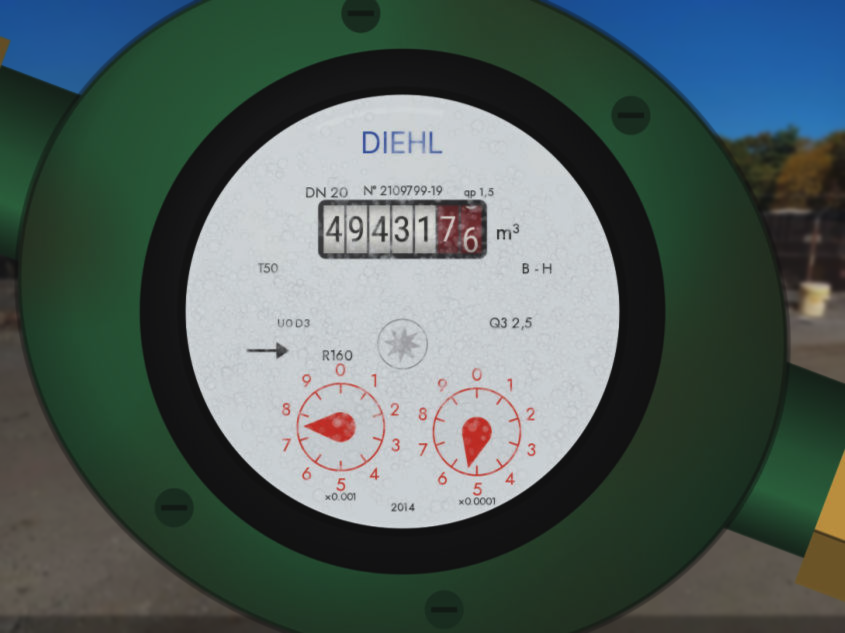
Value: 49431.7575 m³
